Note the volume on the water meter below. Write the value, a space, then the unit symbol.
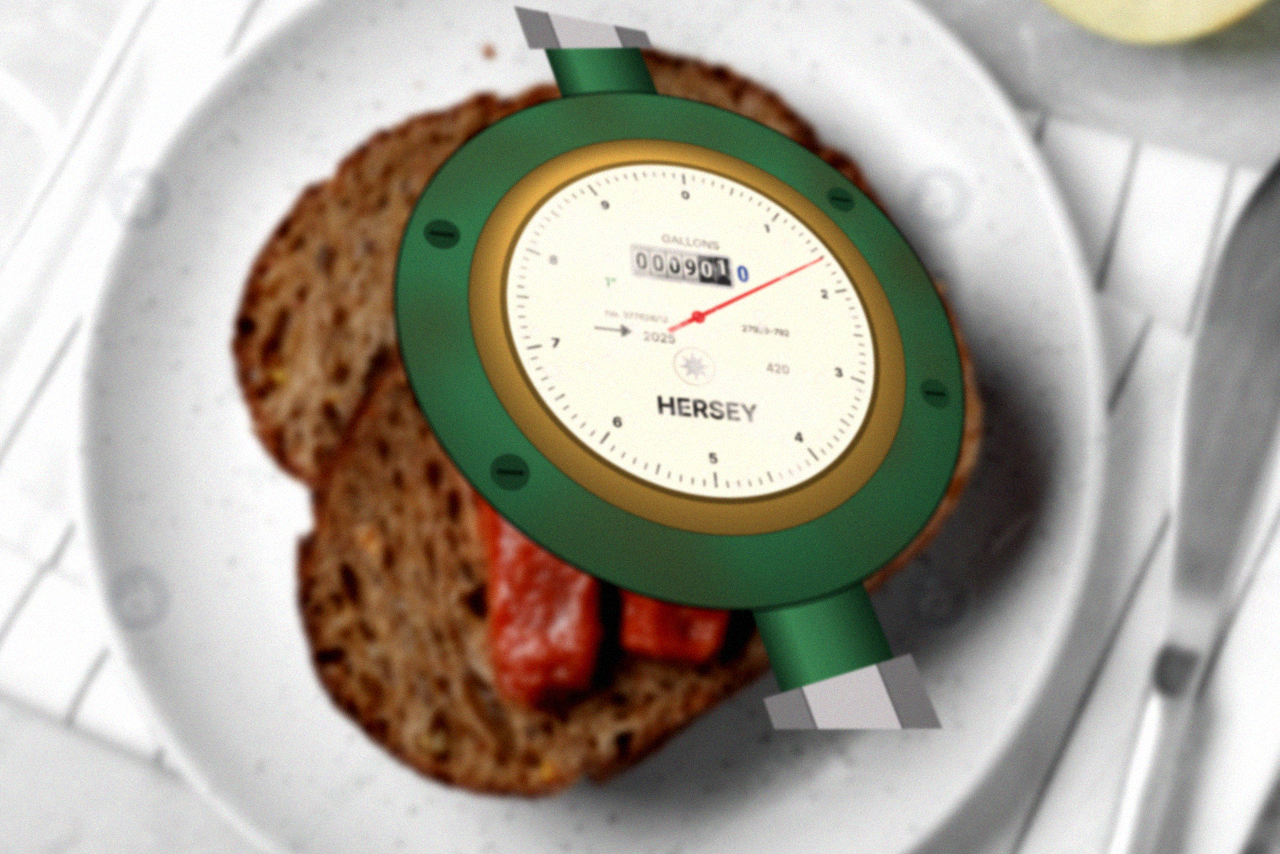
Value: 9011.6 gal
